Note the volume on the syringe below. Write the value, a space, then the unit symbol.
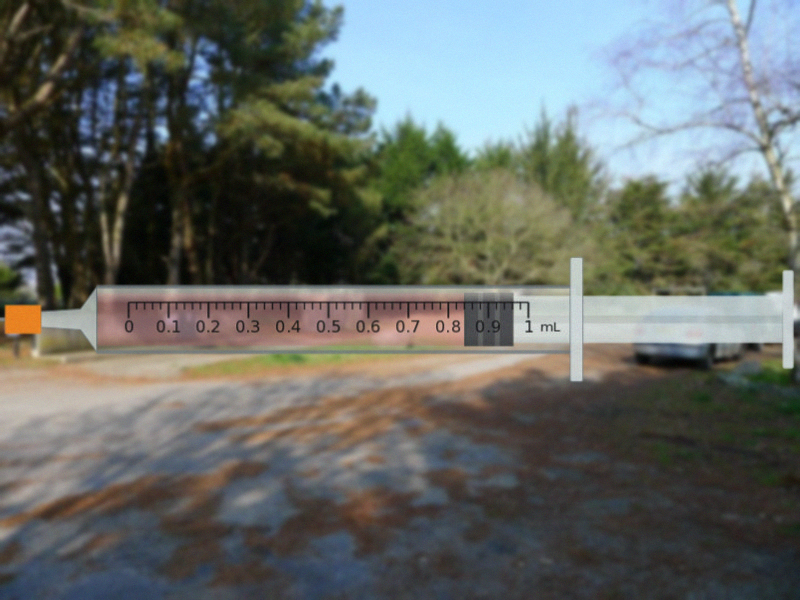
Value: 0.84 mL
